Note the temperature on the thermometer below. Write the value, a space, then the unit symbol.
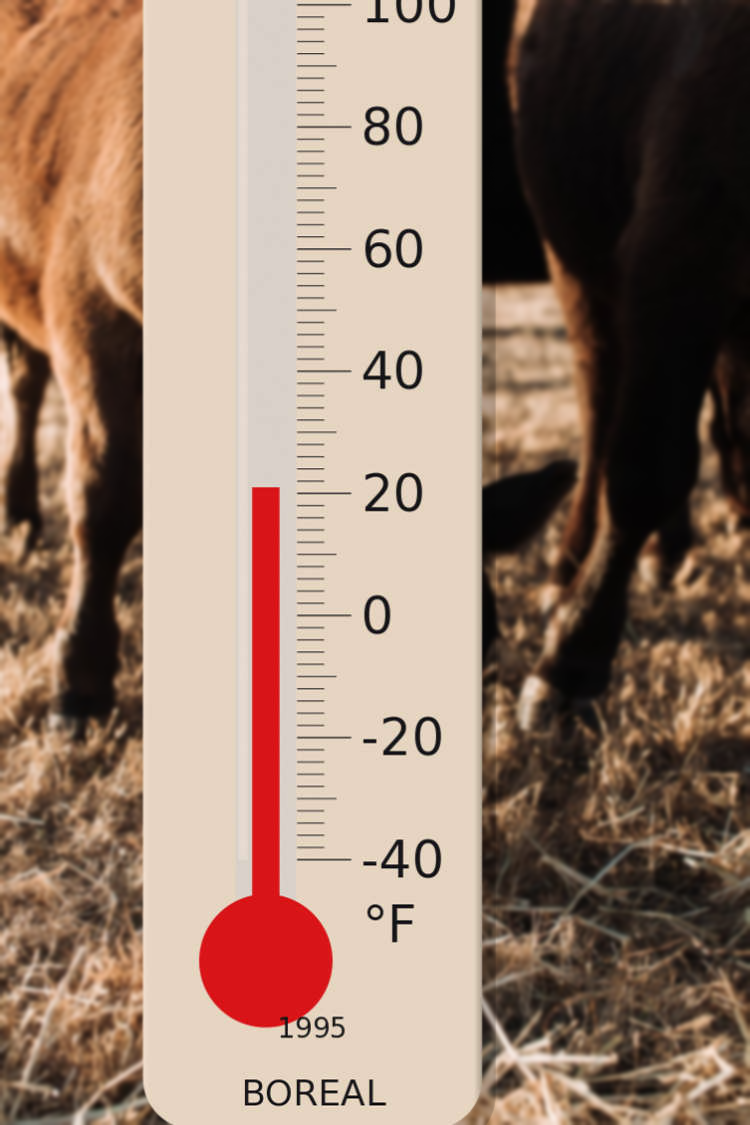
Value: 21 °F
